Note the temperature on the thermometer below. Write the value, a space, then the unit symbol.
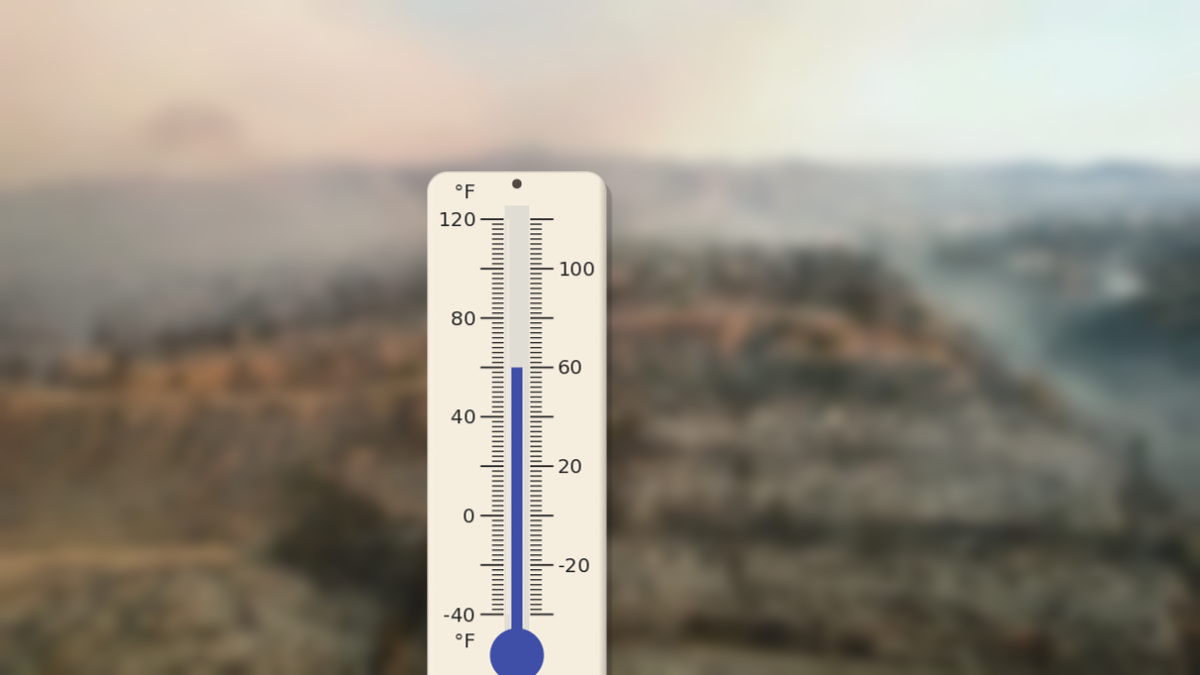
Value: 60 °F
